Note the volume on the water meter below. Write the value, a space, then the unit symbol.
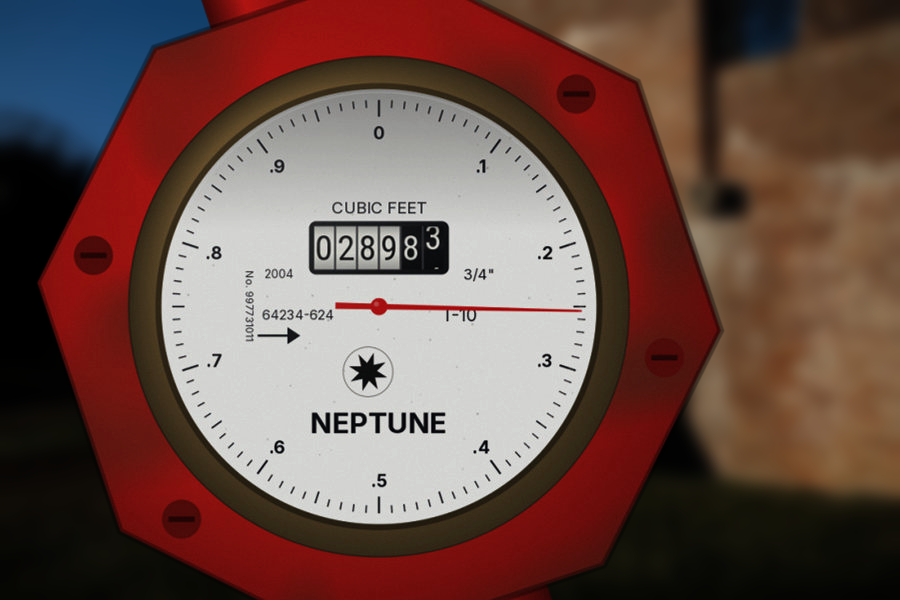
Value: 28983.25 ft³
